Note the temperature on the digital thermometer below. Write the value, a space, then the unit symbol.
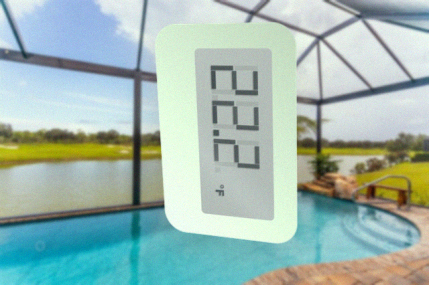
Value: 22.2 °F
